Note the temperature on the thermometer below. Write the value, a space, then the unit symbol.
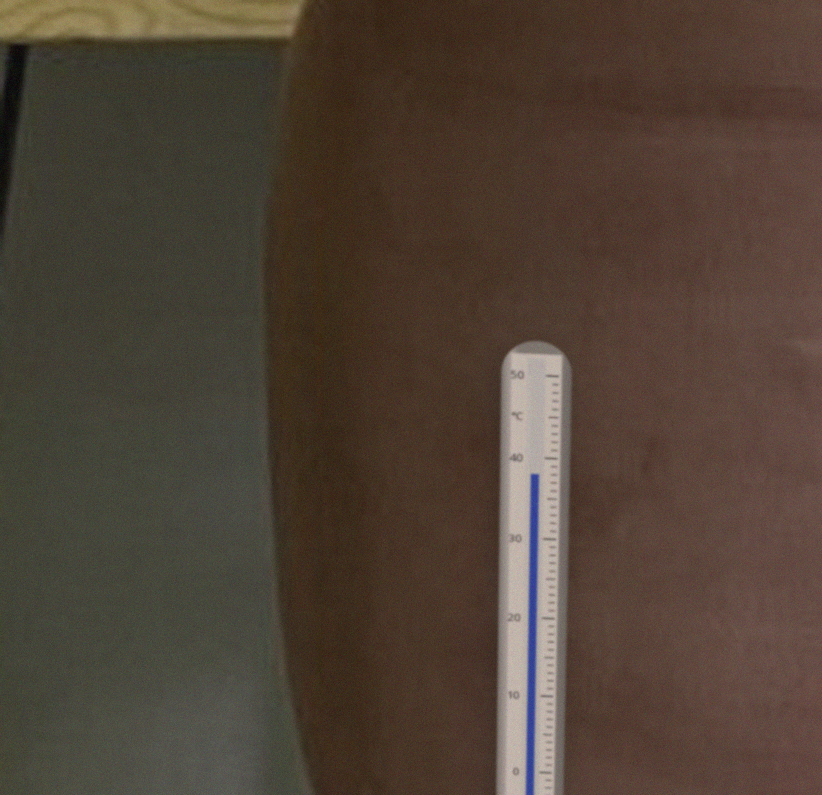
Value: 38 °C
